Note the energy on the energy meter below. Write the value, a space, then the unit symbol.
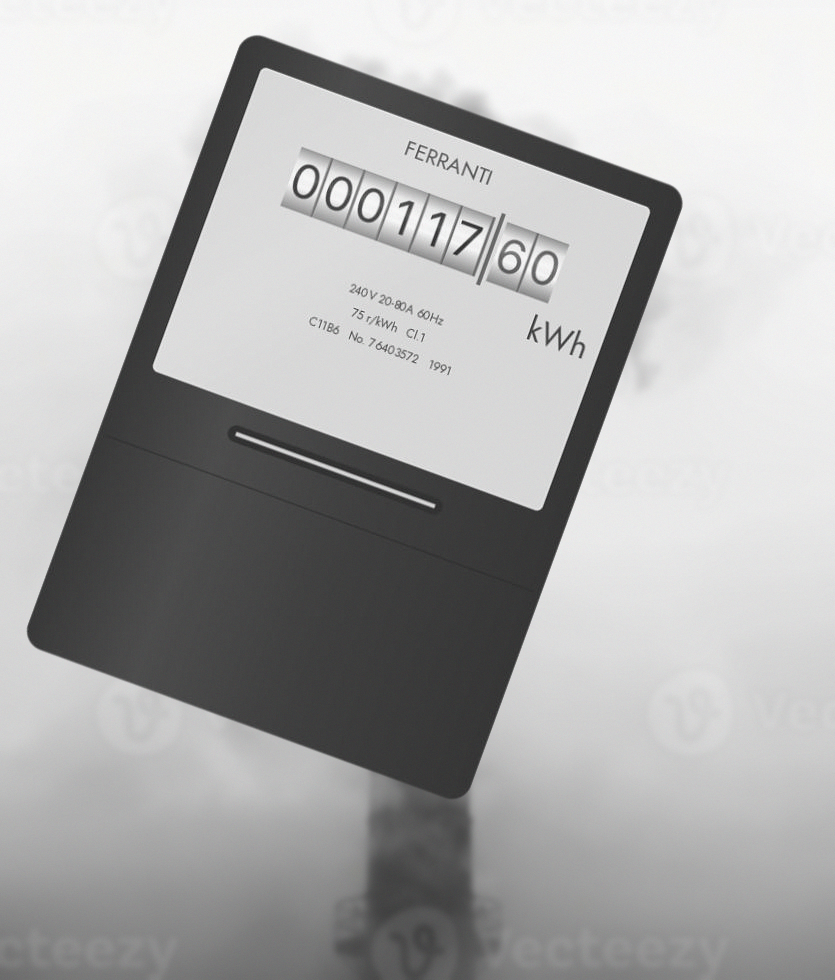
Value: 117.60 kWh
